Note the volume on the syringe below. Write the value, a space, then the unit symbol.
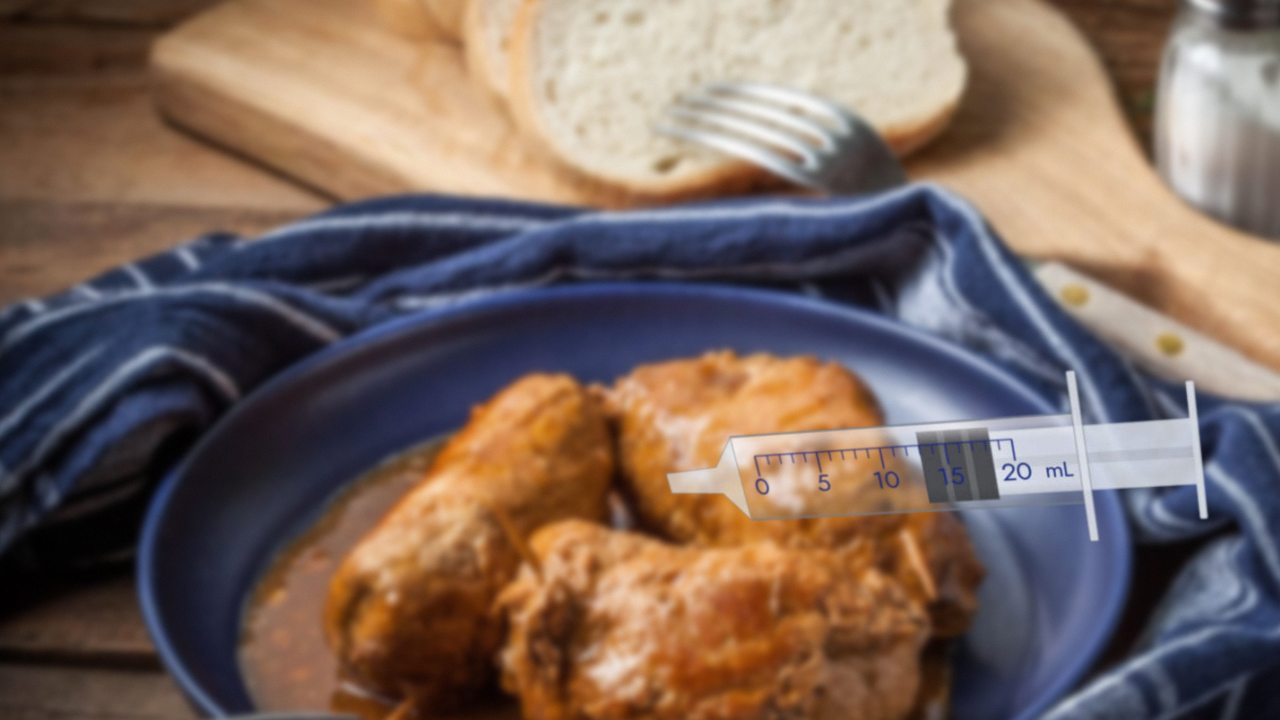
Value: 13 mL
